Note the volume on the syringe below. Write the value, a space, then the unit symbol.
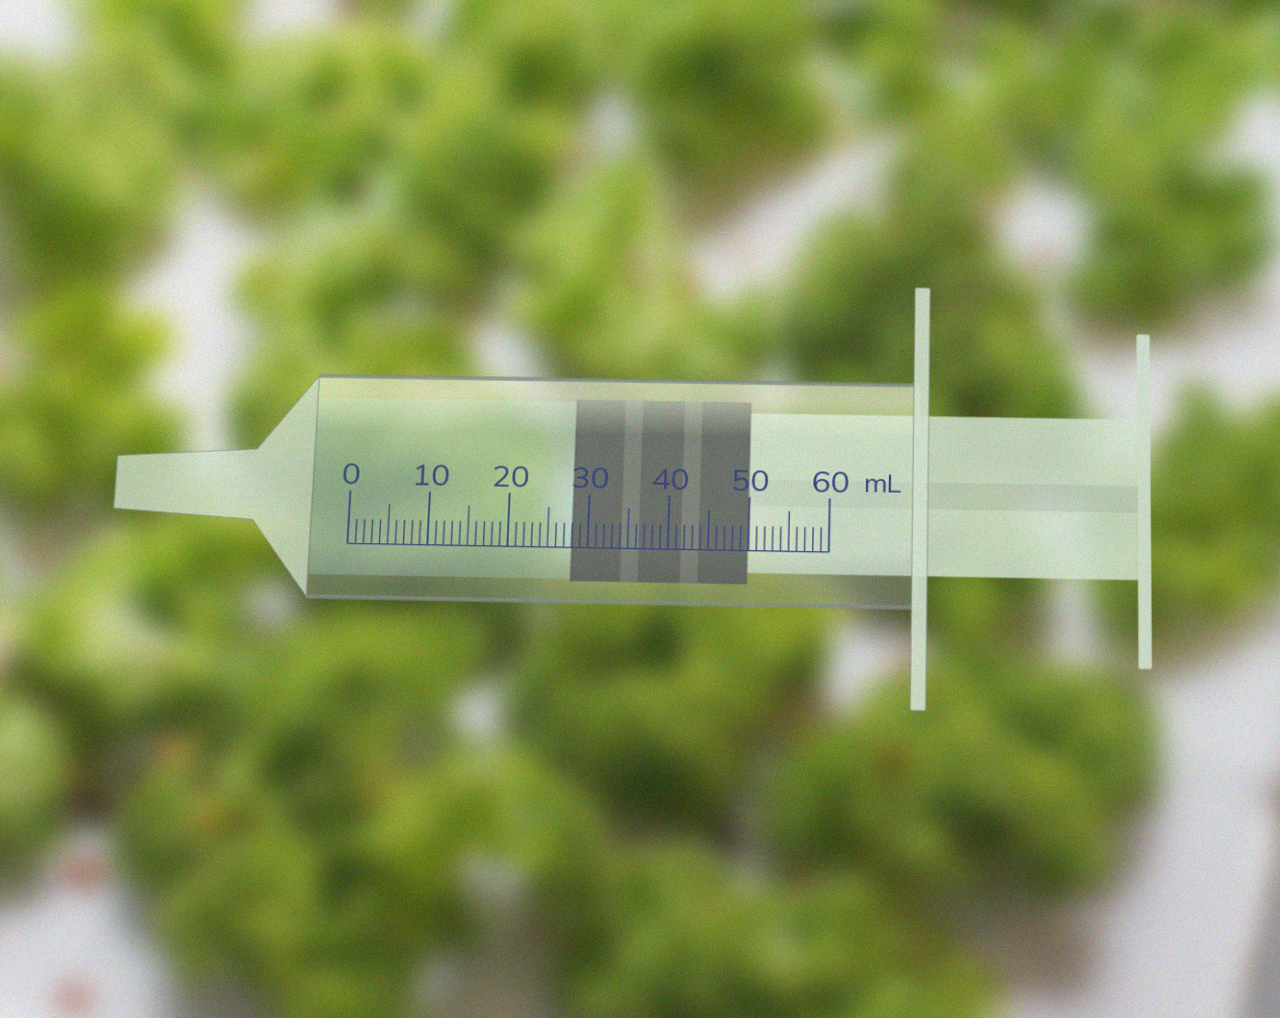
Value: 28 mL
